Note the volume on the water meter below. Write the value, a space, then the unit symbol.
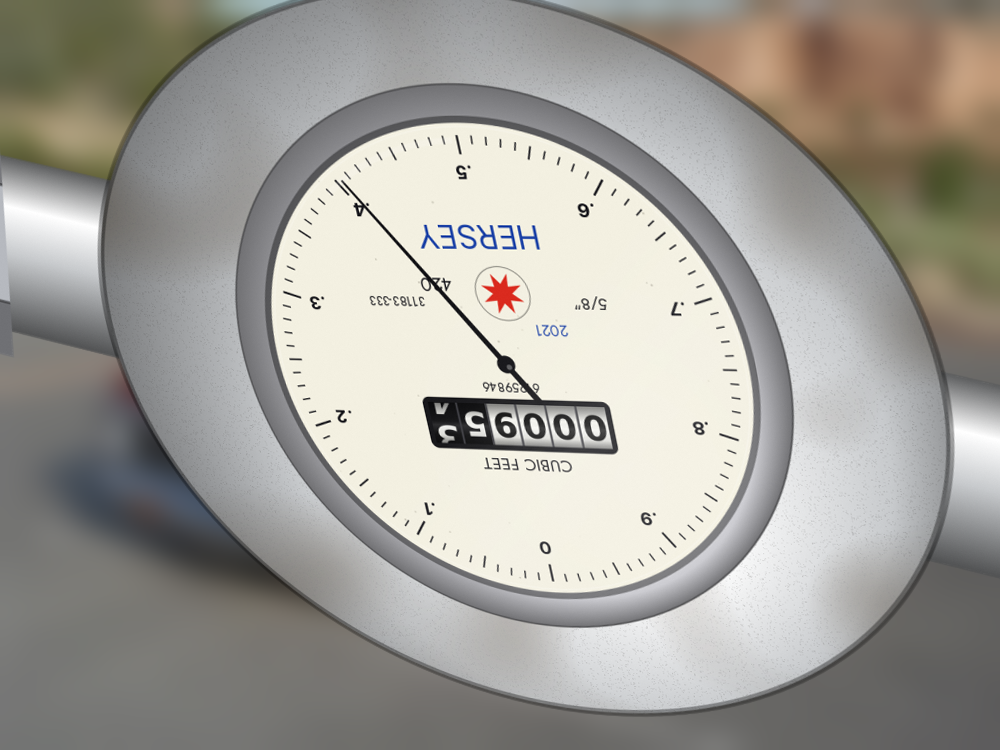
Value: 953.40 ft³
